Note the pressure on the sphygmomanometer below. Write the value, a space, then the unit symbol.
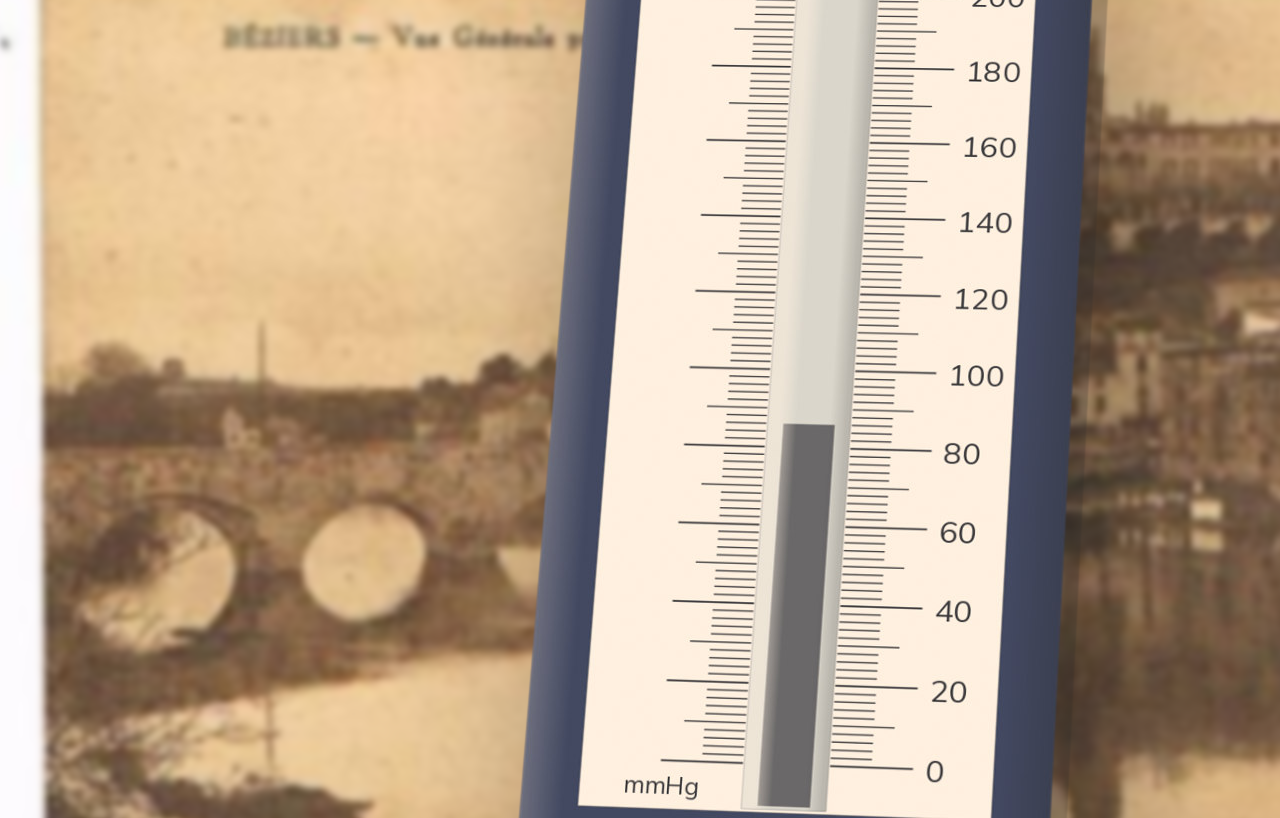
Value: 86 mmHg
